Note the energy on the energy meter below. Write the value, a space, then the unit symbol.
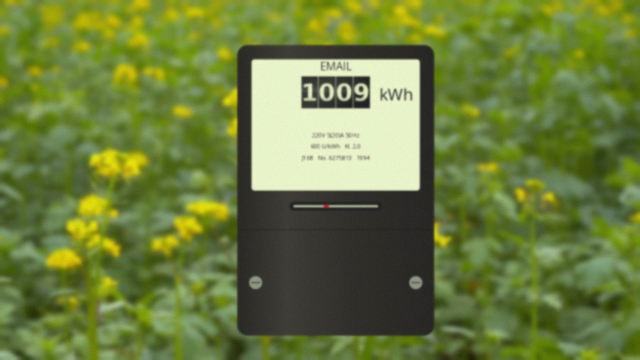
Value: 1009 kWh
